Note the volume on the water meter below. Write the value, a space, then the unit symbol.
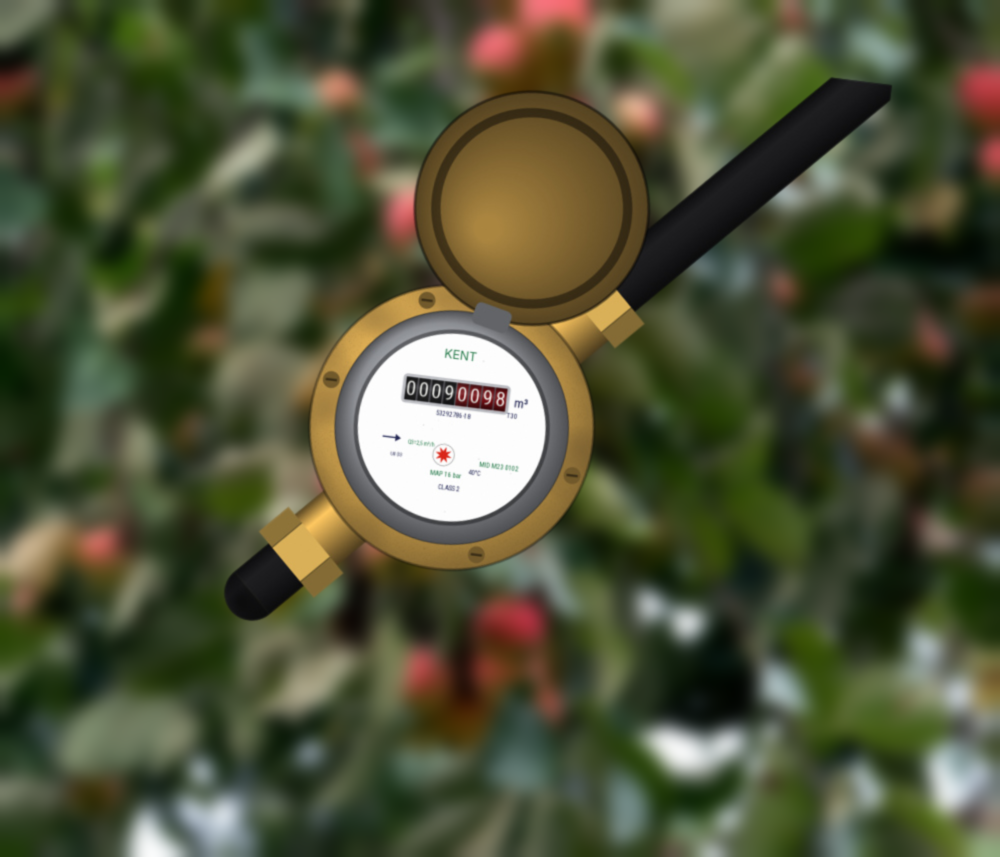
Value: 9.0098 m³
